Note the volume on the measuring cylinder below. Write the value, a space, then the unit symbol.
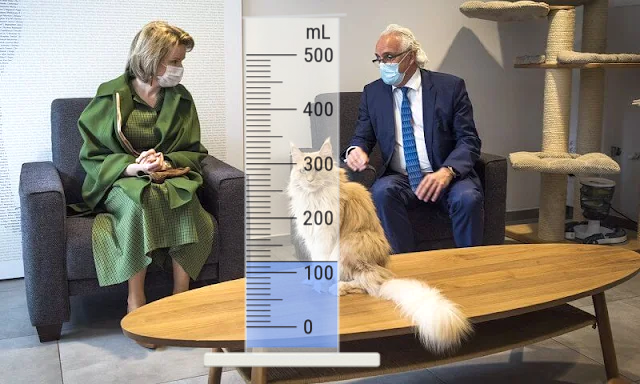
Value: 120 mL
